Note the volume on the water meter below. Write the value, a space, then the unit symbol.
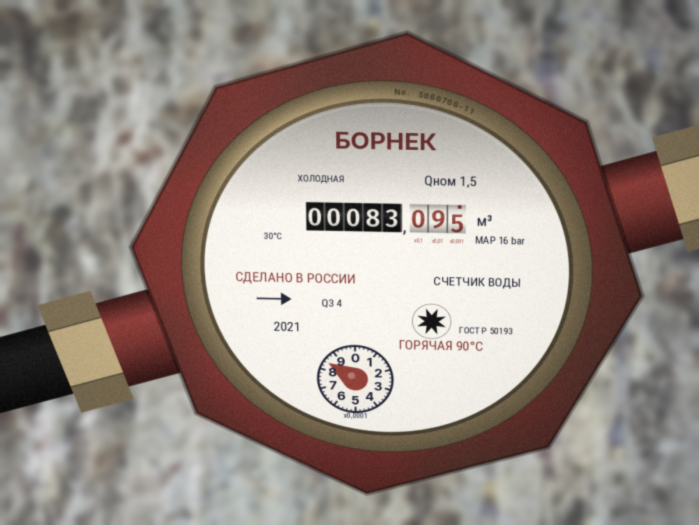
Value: 83.0948 m³
